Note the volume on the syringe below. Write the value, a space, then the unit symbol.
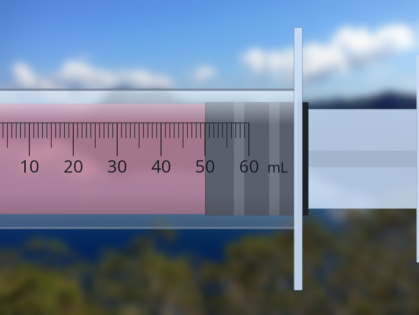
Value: 50 mL
